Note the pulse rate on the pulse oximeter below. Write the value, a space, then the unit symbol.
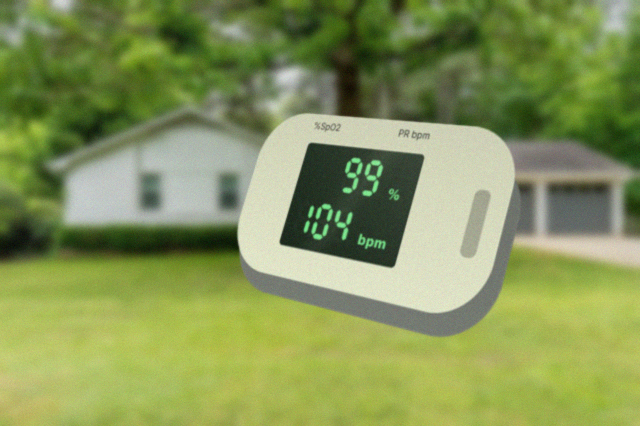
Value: 104 bpm
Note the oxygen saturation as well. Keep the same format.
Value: 99 %
